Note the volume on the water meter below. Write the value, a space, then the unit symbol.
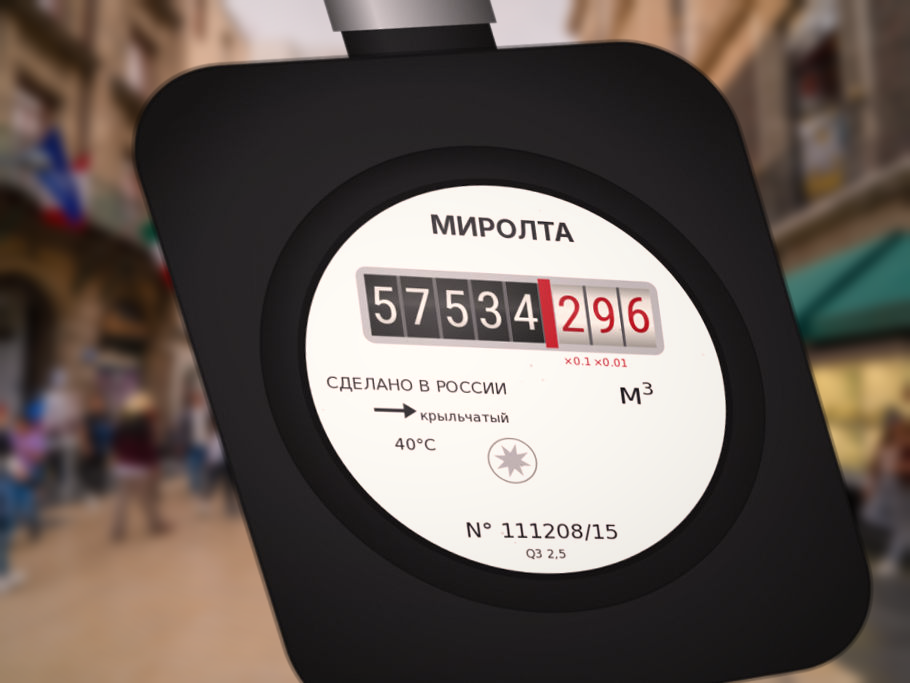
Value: 57534.296 m³
